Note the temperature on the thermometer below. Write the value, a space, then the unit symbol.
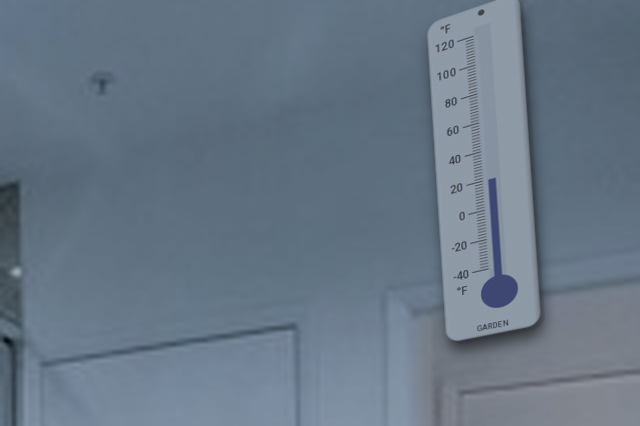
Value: 20 °F
